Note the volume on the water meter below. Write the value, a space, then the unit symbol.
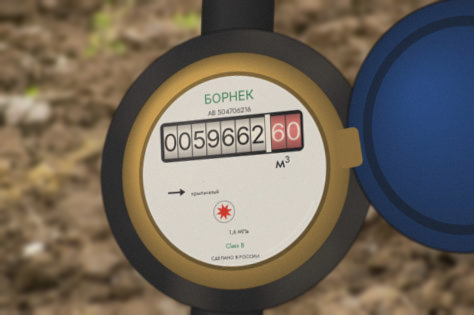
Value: 59662.60 m³
